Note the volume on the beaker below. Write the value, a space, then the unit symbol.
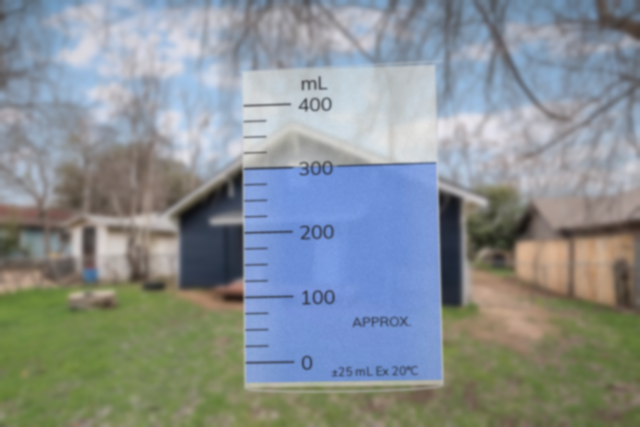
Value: 300 mL
